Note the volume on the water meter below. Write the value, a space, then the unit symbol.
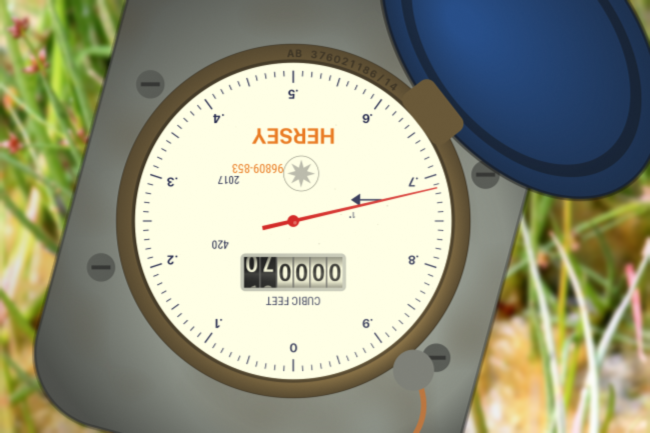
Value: 69.71 ft³
